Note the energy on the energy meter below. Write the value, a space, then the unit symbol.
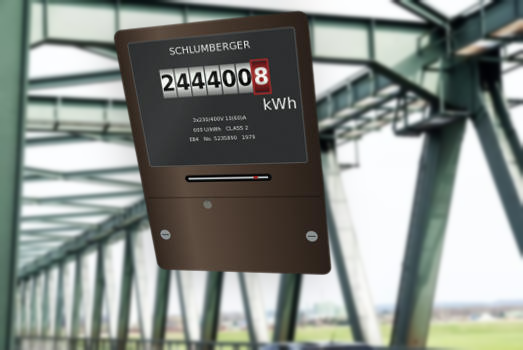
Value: 244400.8 kWh
